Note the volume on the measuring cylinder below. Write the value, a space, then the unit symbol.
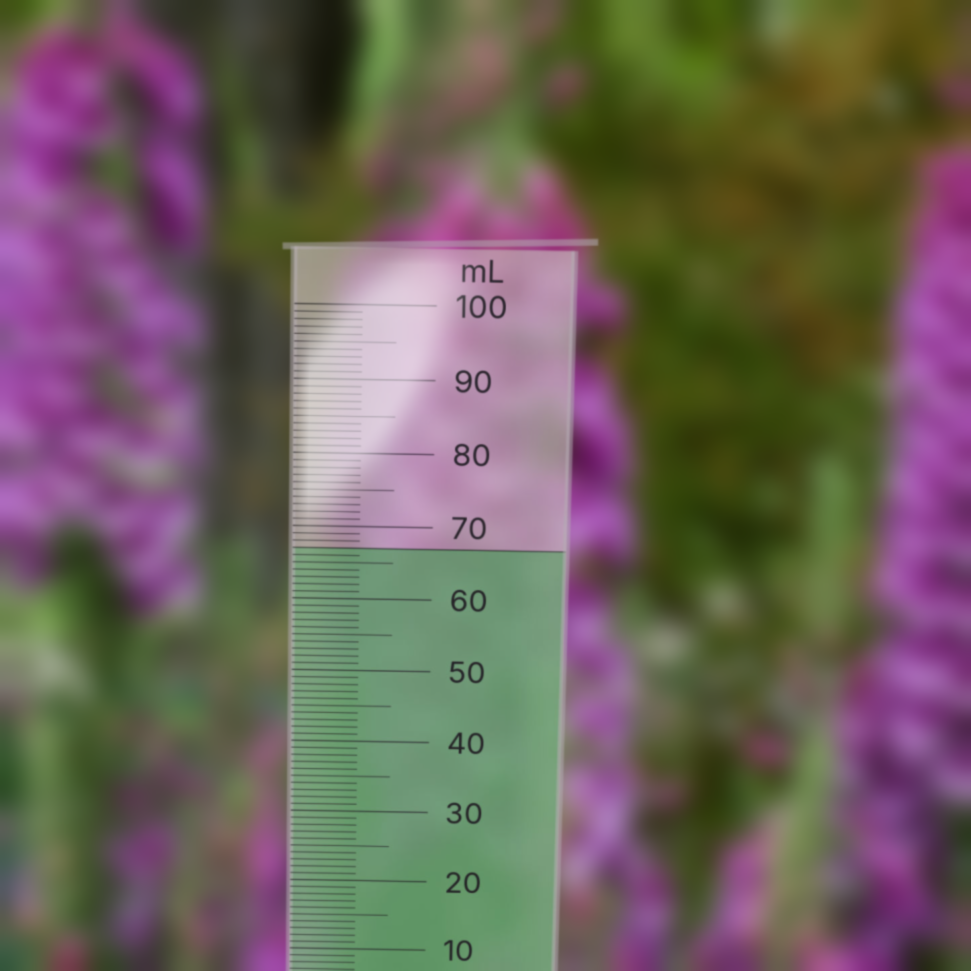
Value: 67 mL
